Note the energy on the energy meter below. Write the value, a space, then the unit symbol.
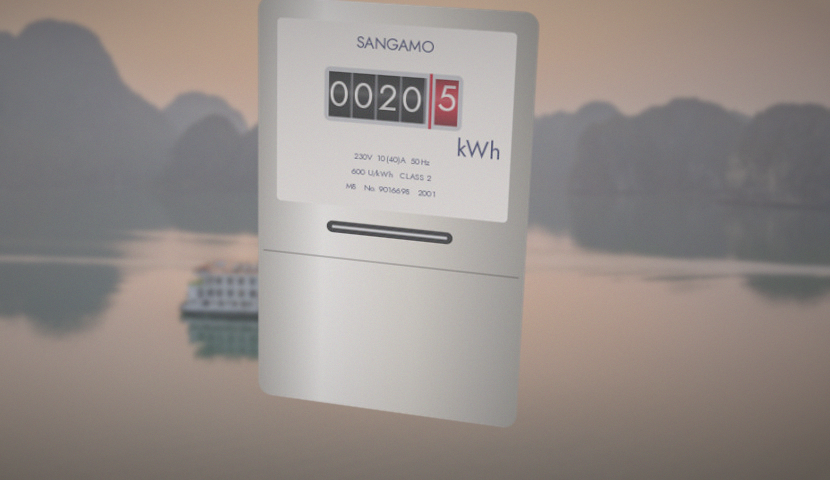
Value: 20.5 kWh
